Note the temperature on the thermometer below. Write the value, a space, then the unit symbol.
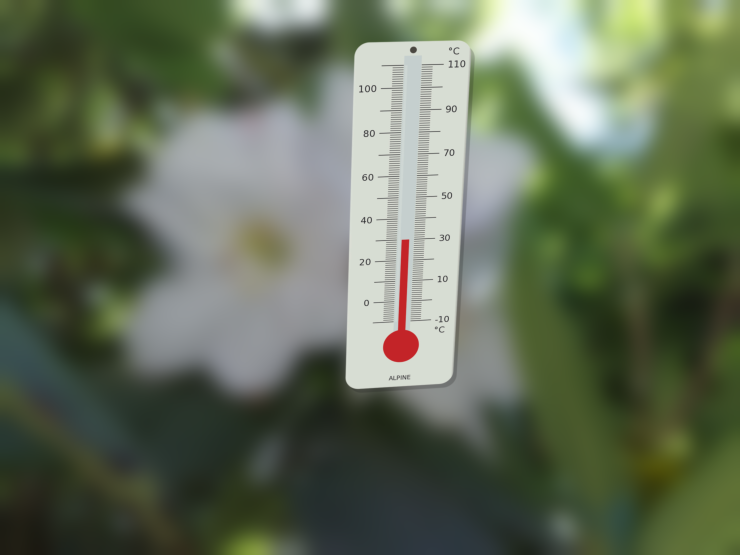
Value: 30 °C
